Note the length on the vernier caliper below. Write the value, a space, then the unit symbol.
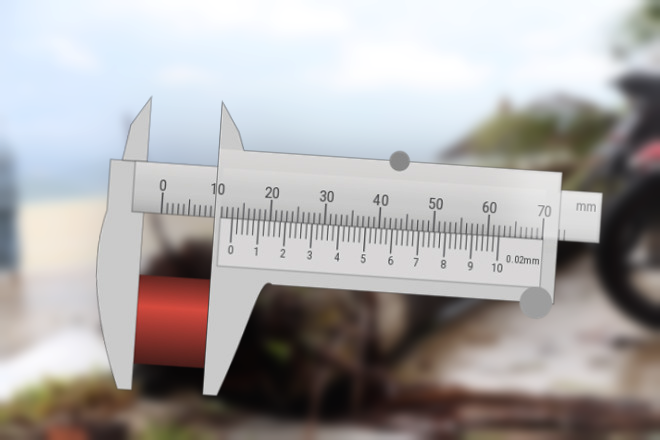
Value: 13.0 mm
